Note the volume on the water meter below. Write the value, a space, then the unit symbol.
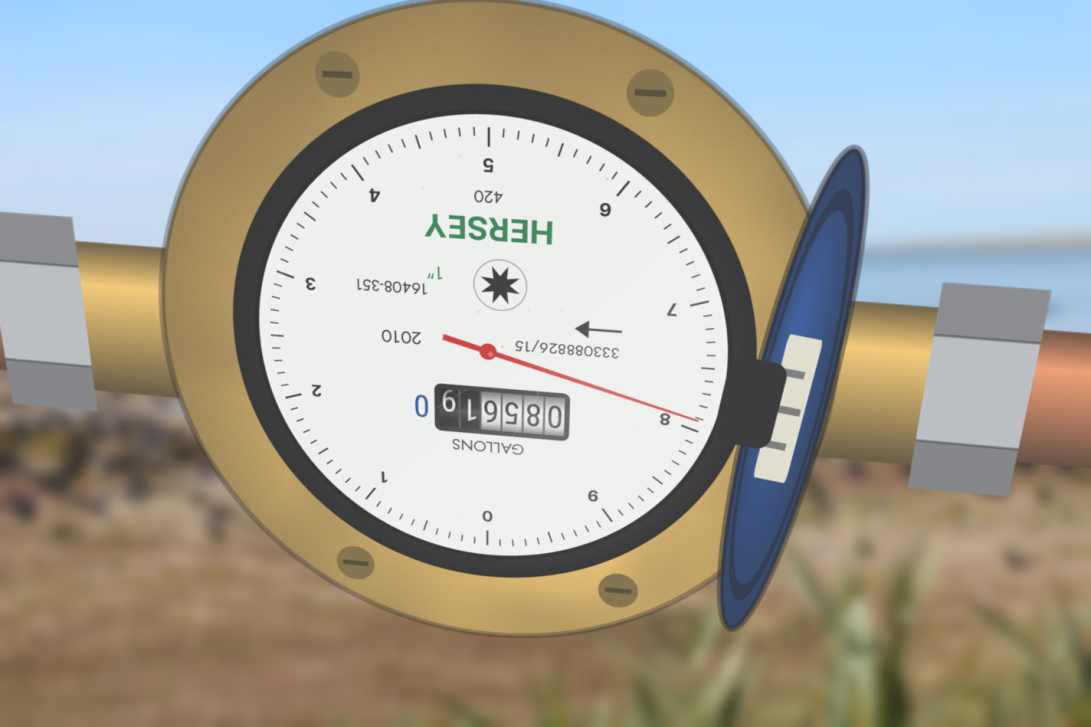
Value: 856187.9 gal
